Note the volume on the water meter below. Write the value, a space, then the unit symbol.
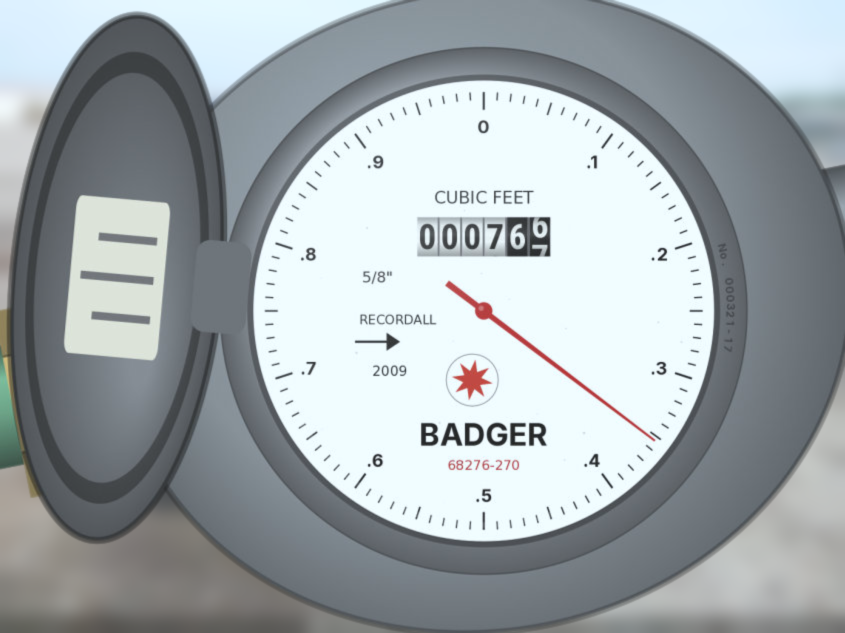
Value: 766.35 ft³
